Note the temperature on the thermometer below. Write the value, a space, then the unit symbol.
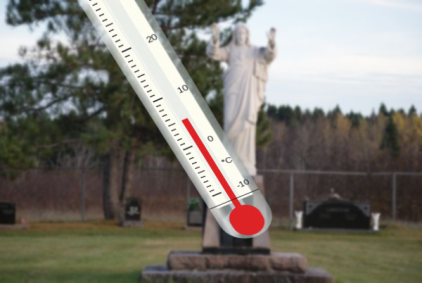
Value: 5 °C
